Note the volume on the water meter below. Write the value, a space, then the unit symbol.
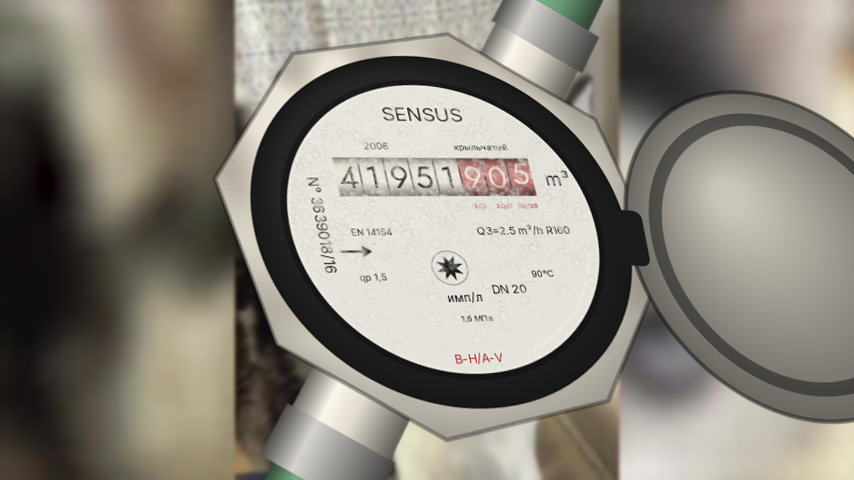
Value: 41951.905 m³
